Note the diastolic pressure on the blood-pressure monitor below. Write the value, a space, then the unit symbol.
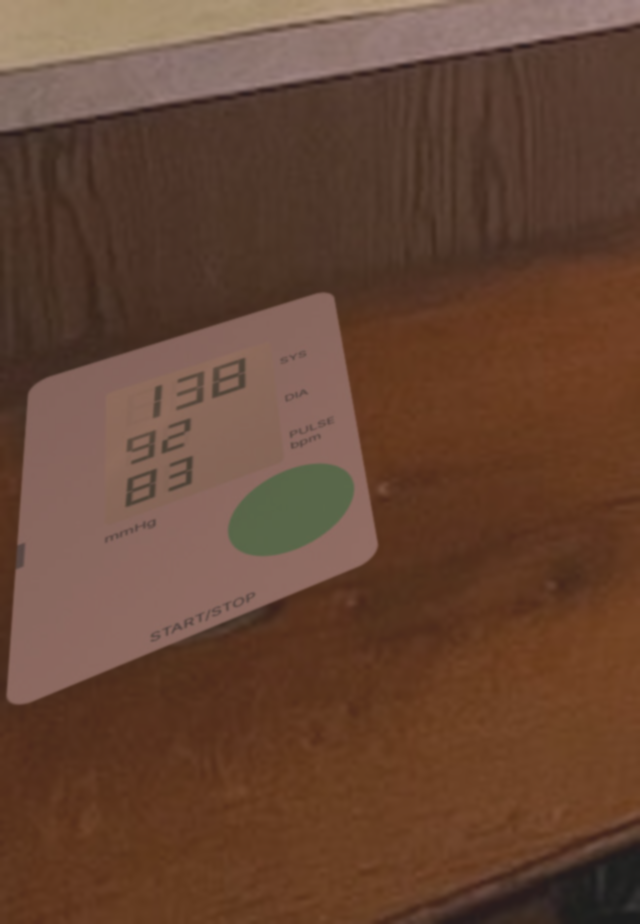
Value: 92 mmHg
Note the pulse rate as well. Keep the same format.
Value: 83 bpm
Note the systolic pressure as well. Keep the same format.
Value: 138 mmHg
